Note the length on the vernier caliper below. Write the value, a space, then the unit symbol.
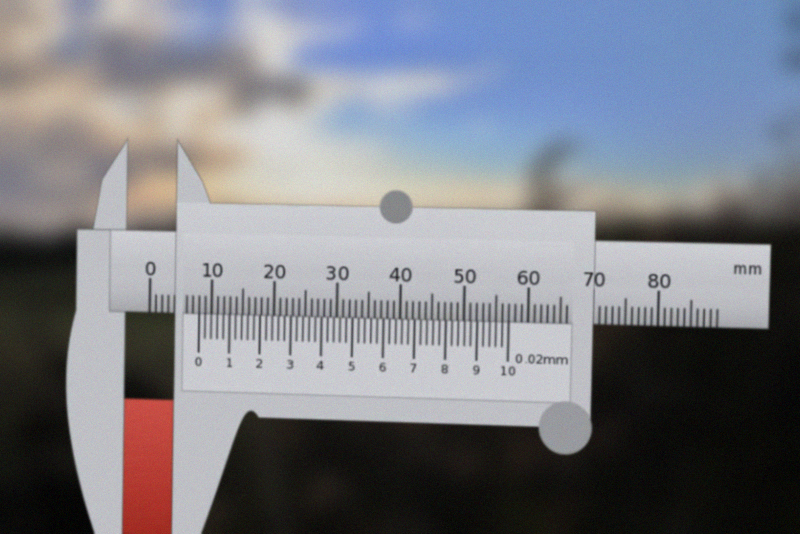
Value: 8.0 mm
